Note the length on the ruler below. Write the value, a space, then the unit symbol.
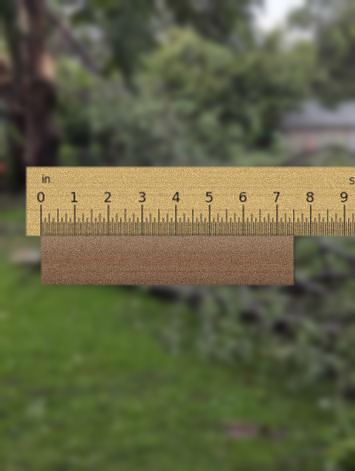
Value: 7.5 in
